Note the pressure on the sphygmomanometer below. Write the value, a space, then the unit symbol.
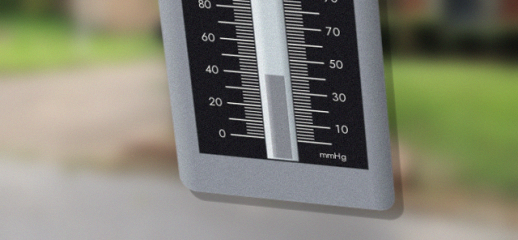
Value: 40 mmHg
